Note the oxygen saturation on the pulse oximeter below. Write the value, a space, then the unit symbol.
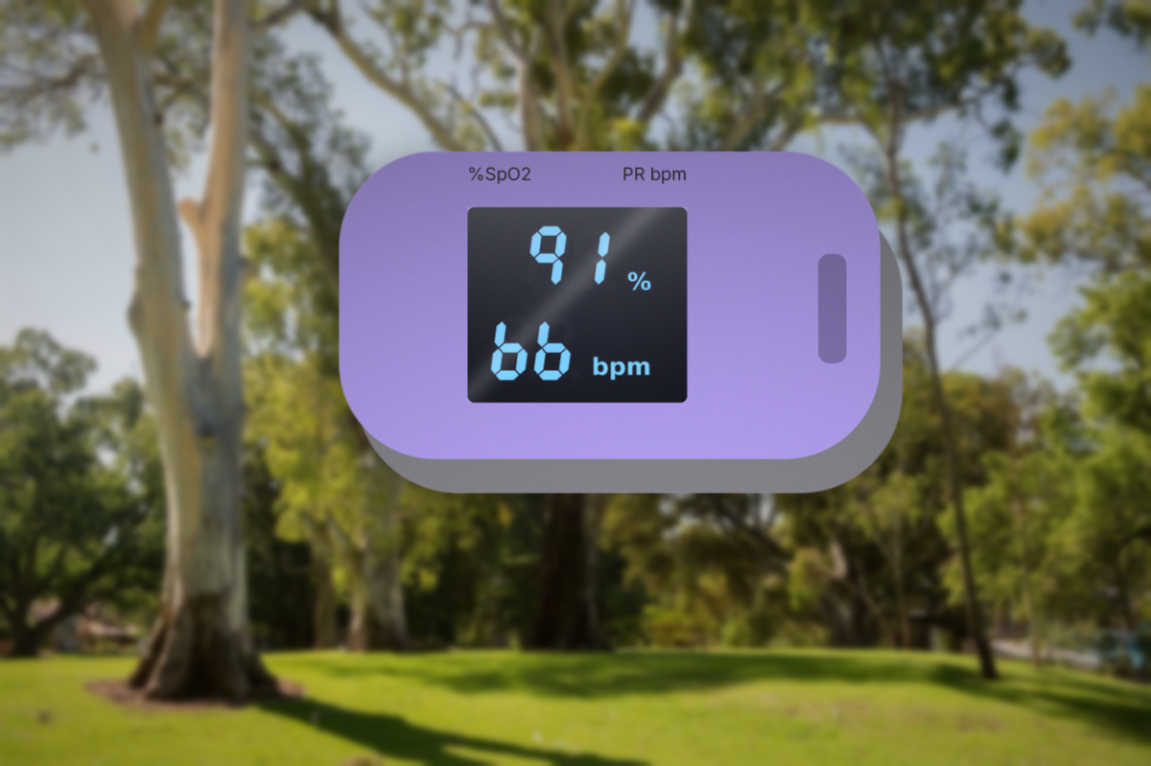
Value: 91 %
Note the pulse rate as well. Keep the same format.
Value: 66 bpm
